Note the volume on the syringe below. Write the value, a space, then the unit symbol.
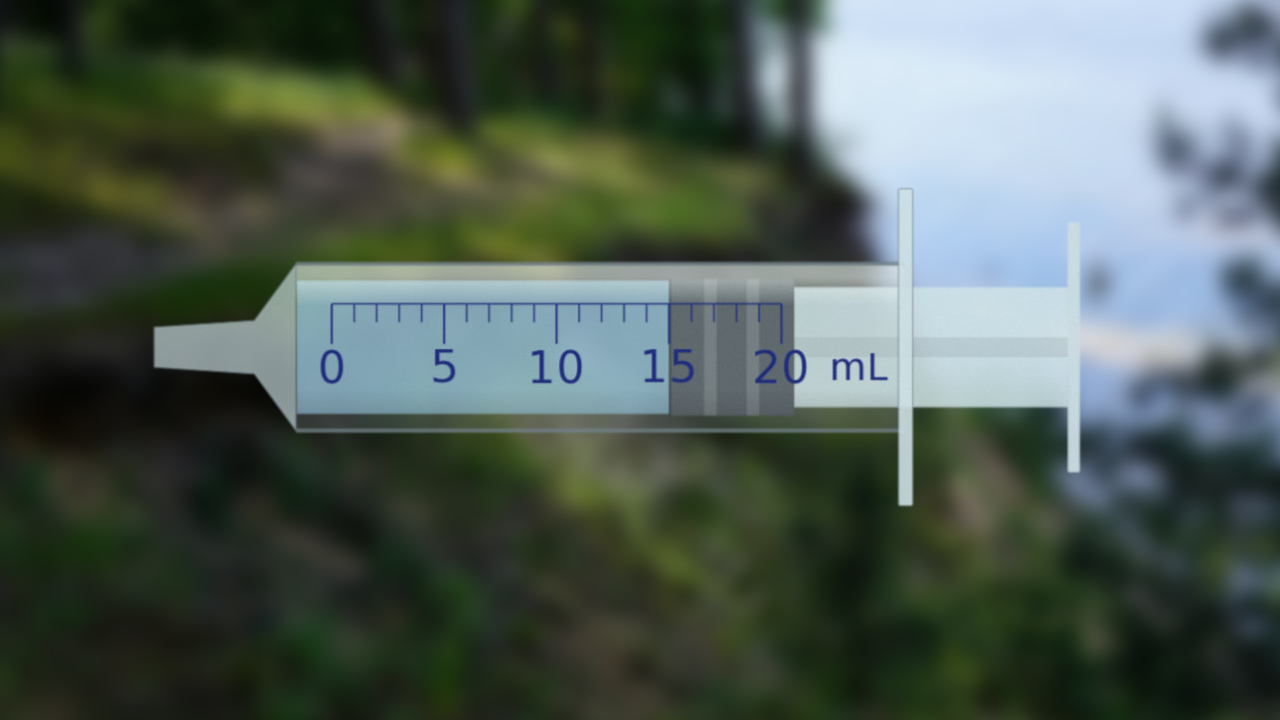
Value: 15 mL
